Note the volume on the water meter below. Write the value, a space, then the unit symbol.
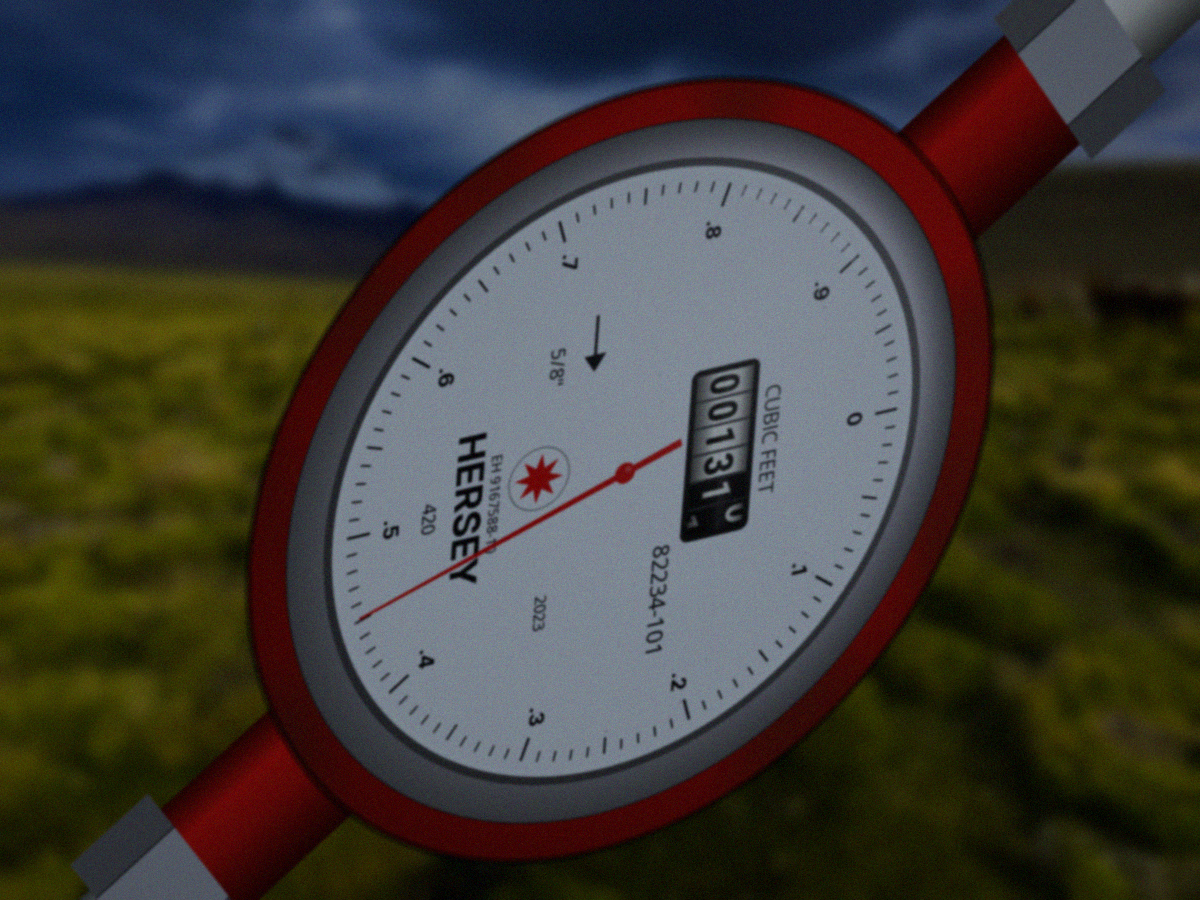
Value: 1310.45 ft³
